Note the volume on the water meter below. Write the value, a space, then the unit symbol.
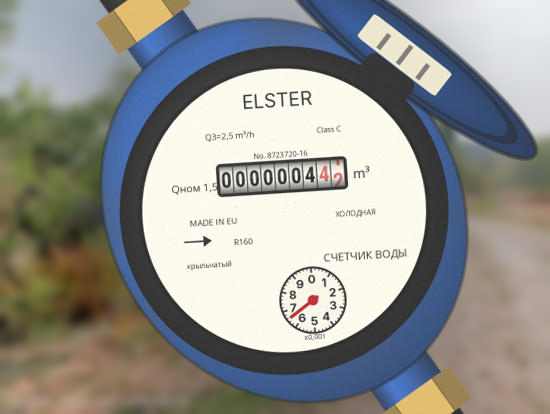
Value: 4.416 m³
